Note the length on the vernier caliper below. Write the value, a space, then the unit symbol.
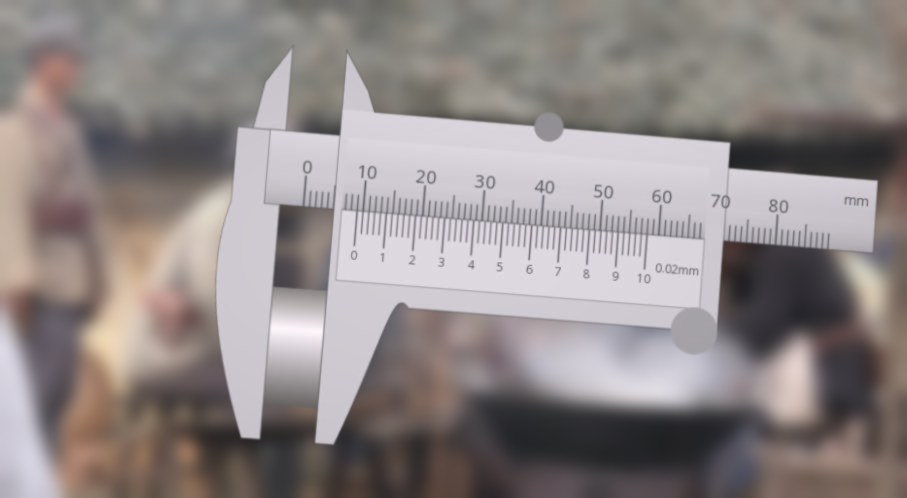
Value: 9.0 mm
